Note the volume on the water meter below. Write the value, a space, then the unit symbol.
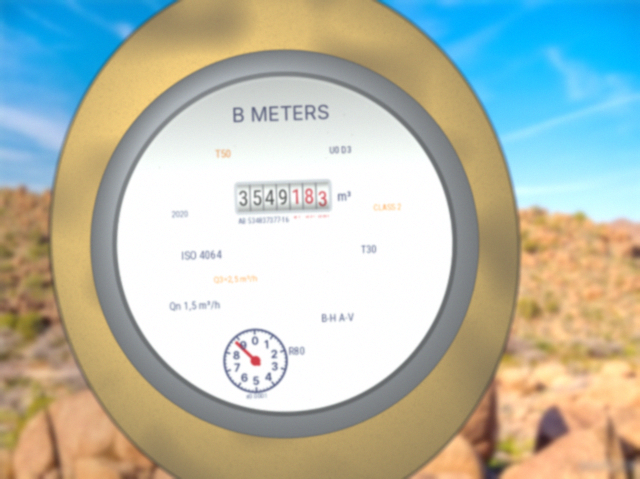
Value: 3549.1828 m³
